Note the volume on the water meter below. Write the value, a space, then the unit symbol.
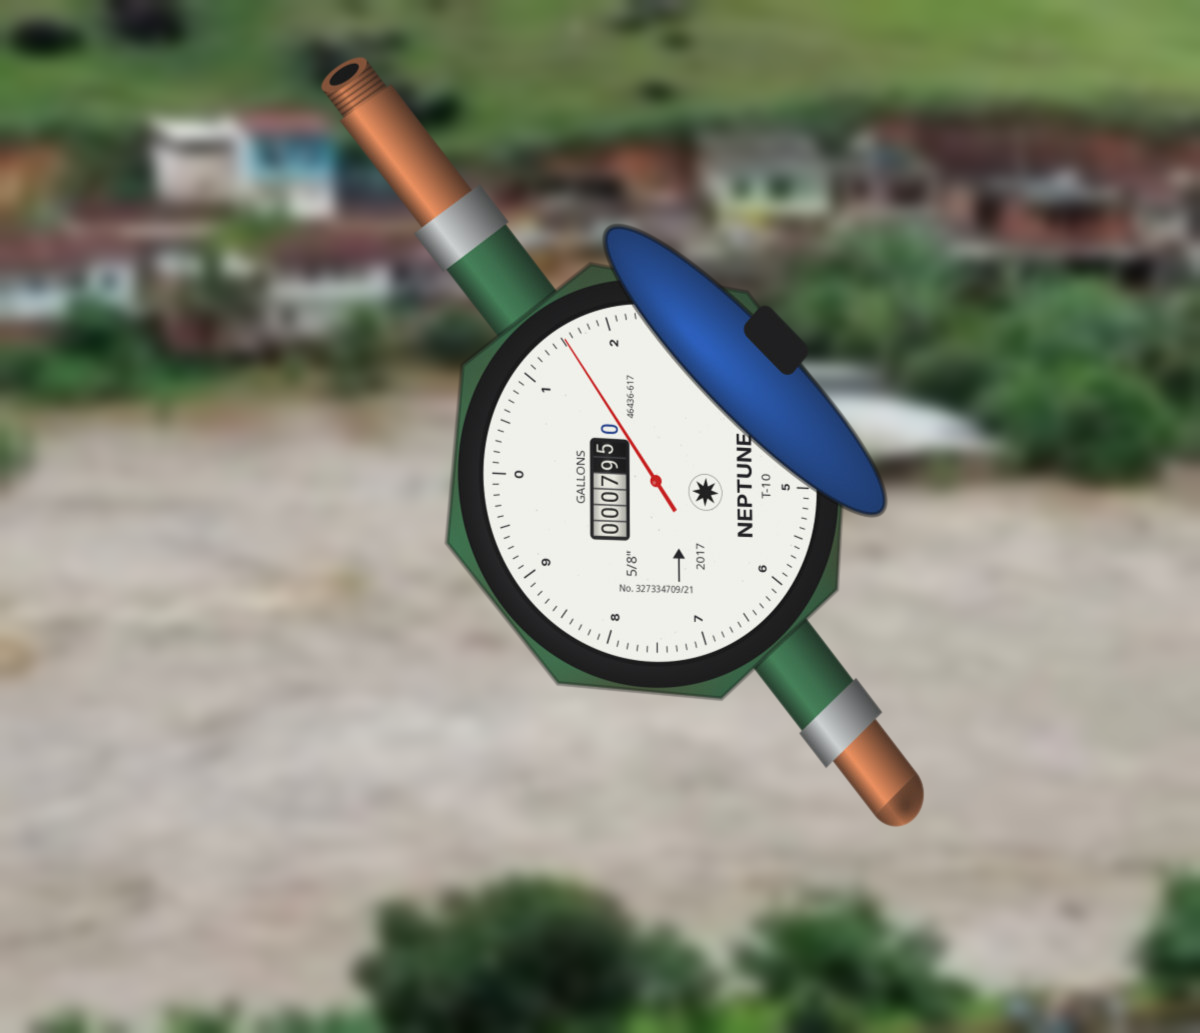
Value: 7951.5 gal
